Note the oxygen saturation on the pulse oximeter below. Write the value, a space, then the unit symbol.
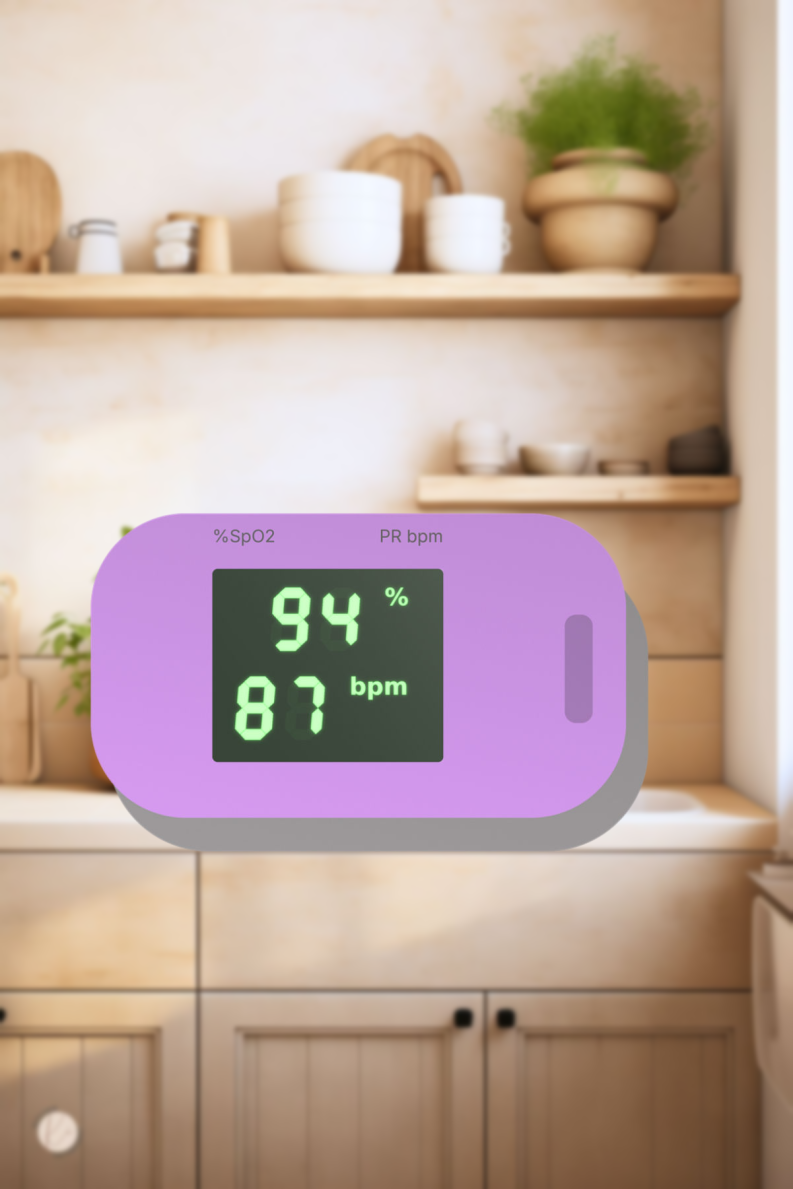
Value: 94 %
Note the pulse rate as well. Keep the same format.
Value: 87 bpm
